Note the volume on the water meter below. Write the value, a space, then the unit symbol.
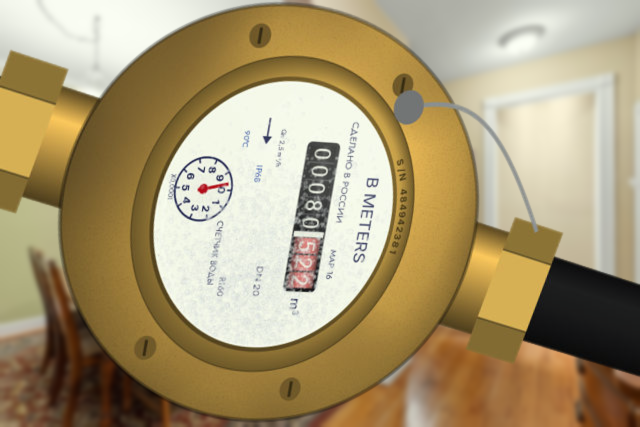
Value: 80.5219 m³
